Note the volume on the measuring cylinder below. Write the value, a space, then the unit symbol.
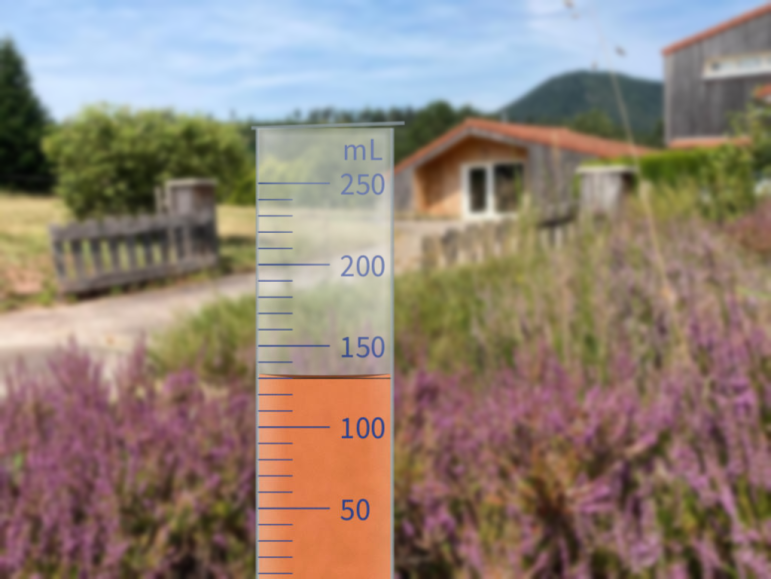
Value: 130 mL
